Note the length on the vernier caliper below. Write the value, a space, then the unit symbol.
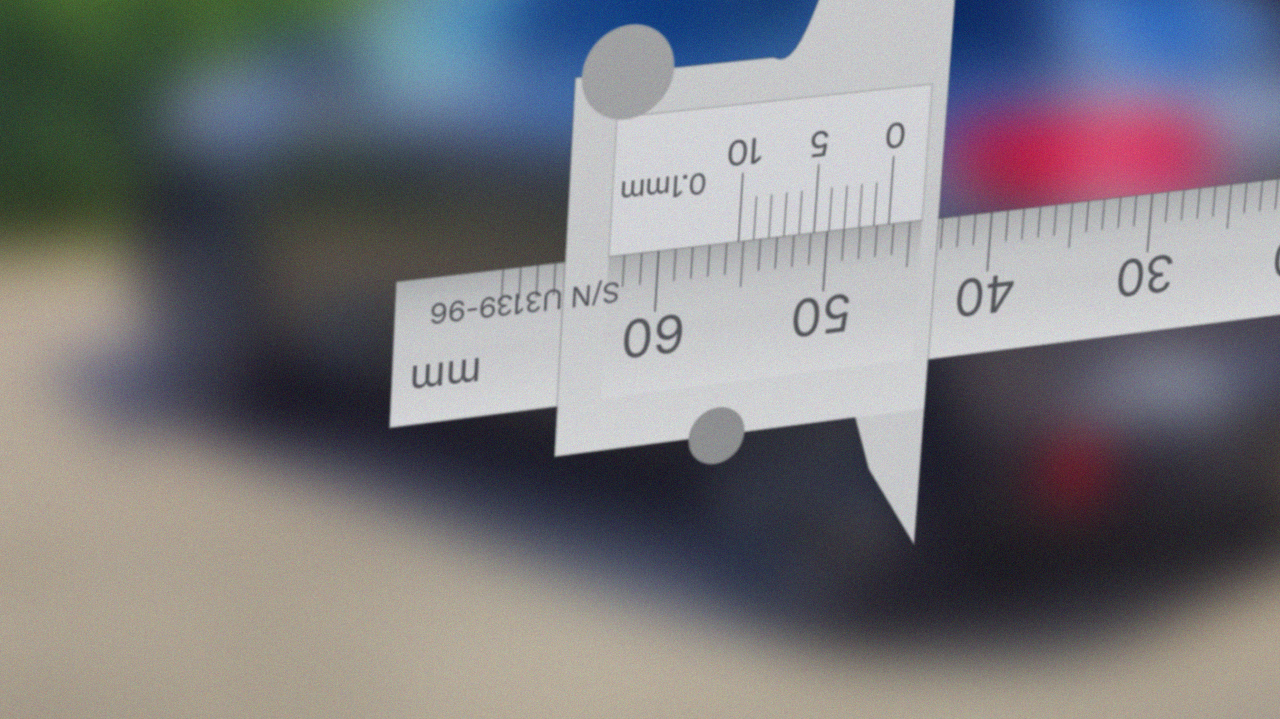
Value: 46.3 mm
